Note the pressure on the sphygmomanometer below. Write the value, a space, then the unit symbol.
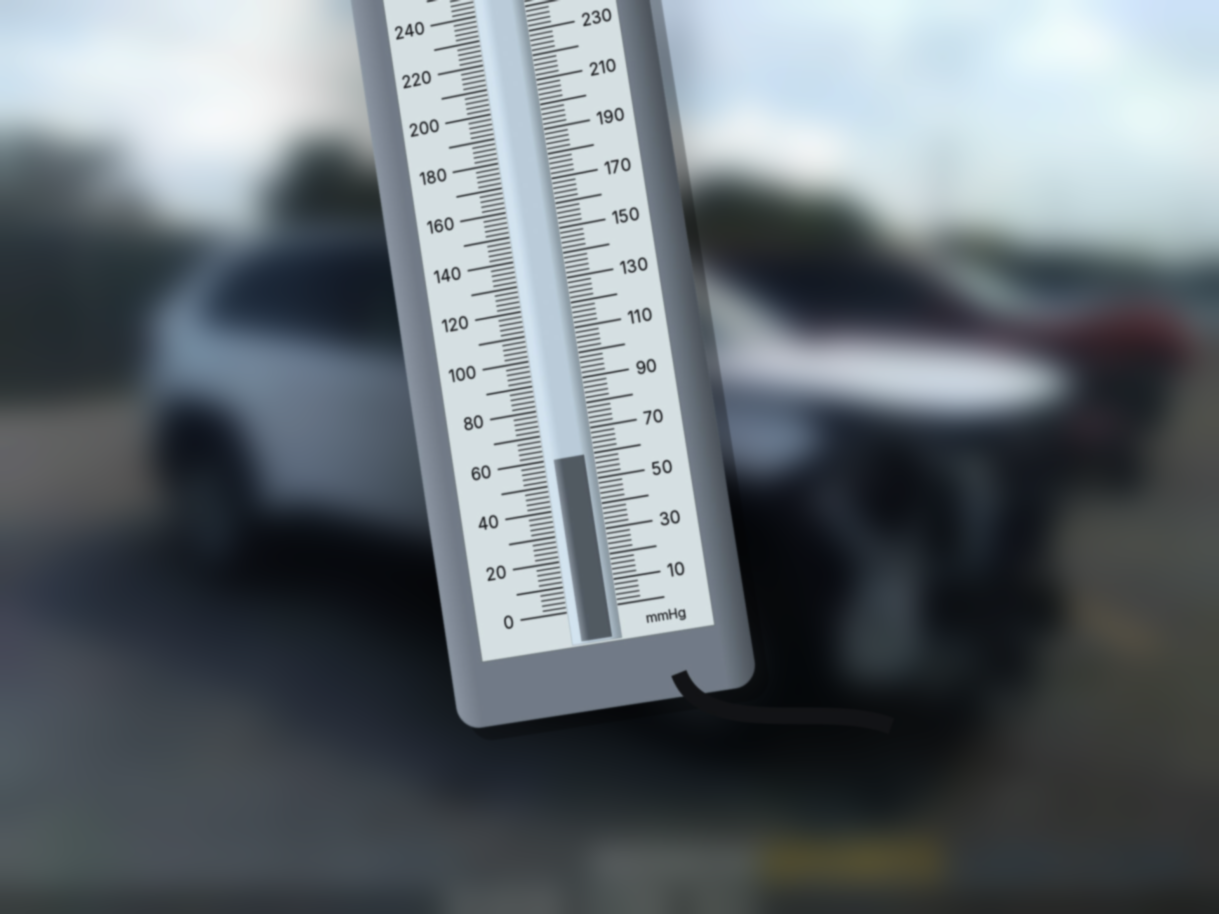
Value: 60 mmHg
